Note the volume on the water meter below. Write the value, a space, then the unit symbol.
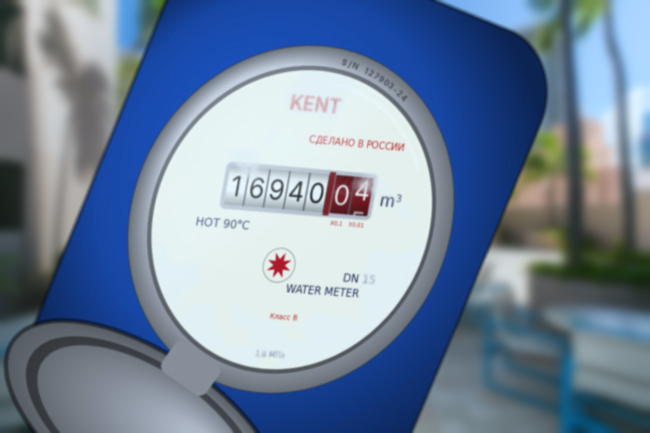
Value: 16940.04 m³
